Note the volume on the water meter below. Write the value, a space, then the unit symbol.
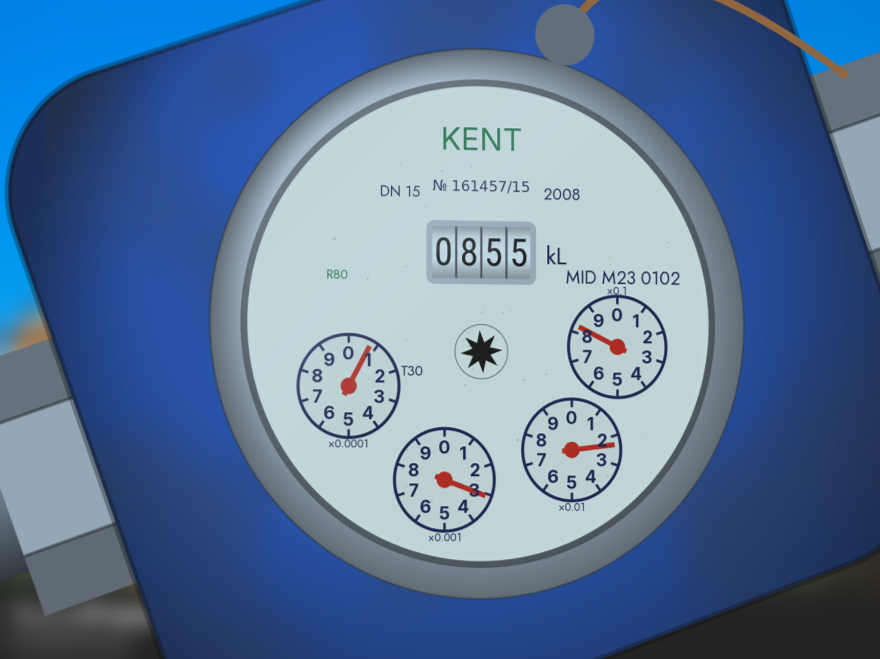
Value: 855.8230 kL
